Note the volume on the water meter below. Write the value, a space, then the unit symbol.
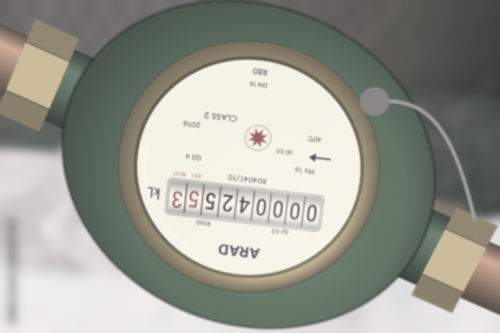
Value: 425.53 kL
